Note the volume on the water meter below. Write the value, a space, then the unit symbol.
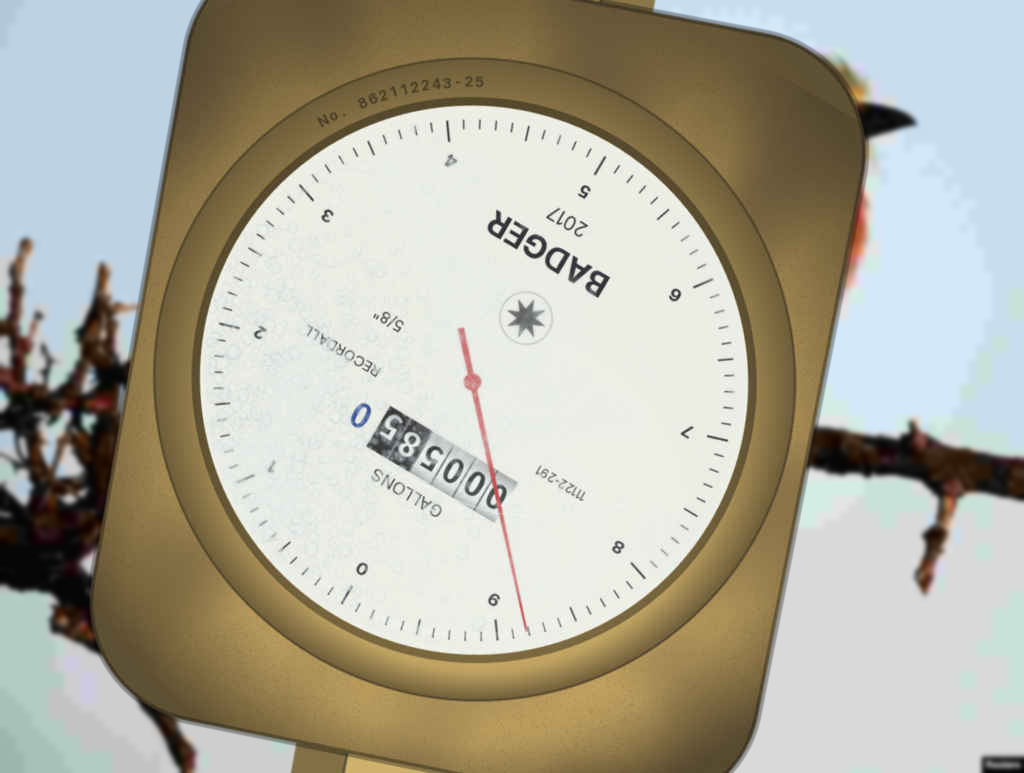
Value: 5848.8 gal
